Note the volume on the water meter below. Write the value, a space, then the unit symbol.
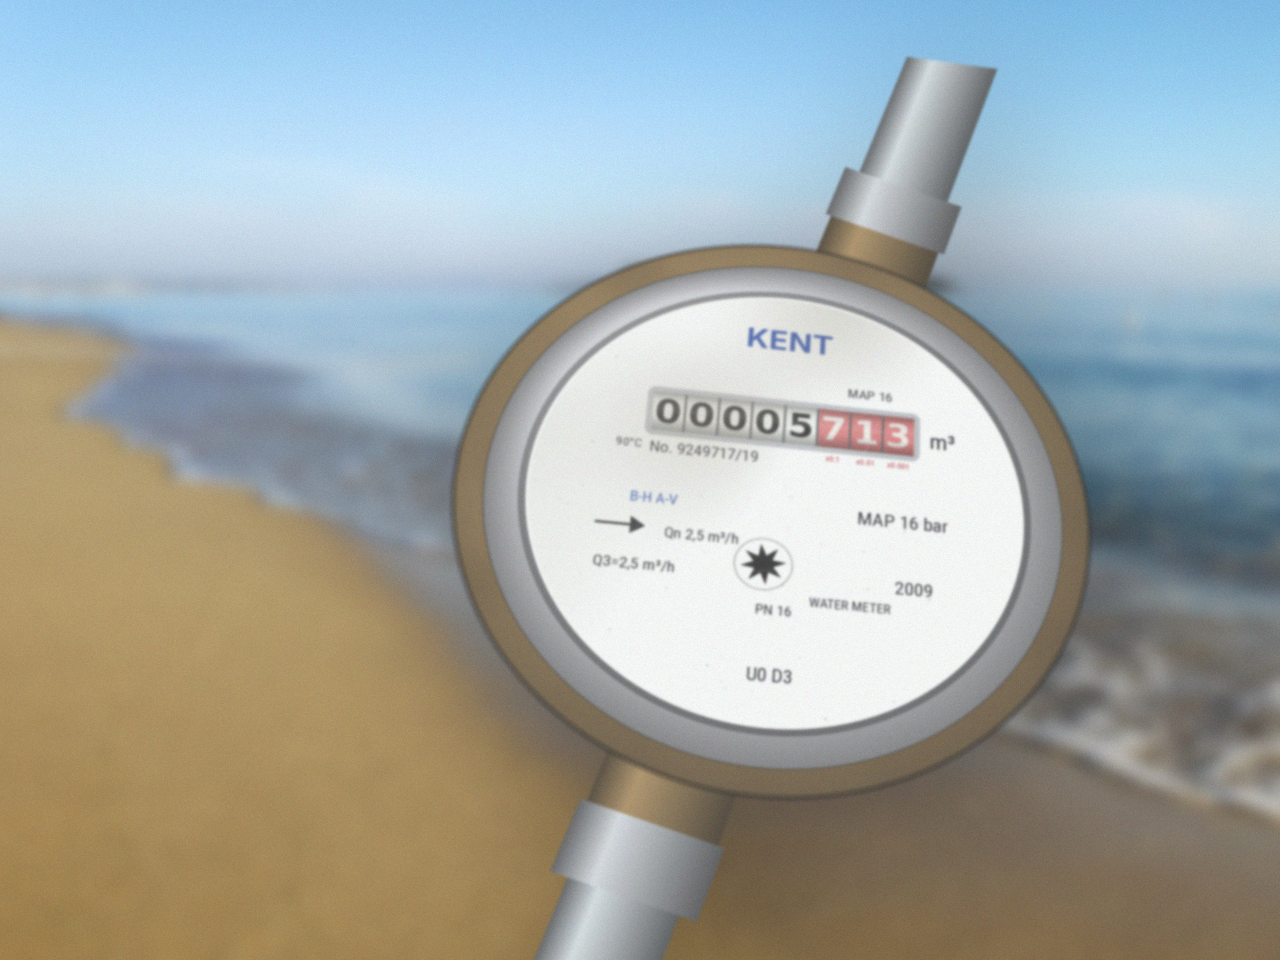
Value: 5.713 m³
